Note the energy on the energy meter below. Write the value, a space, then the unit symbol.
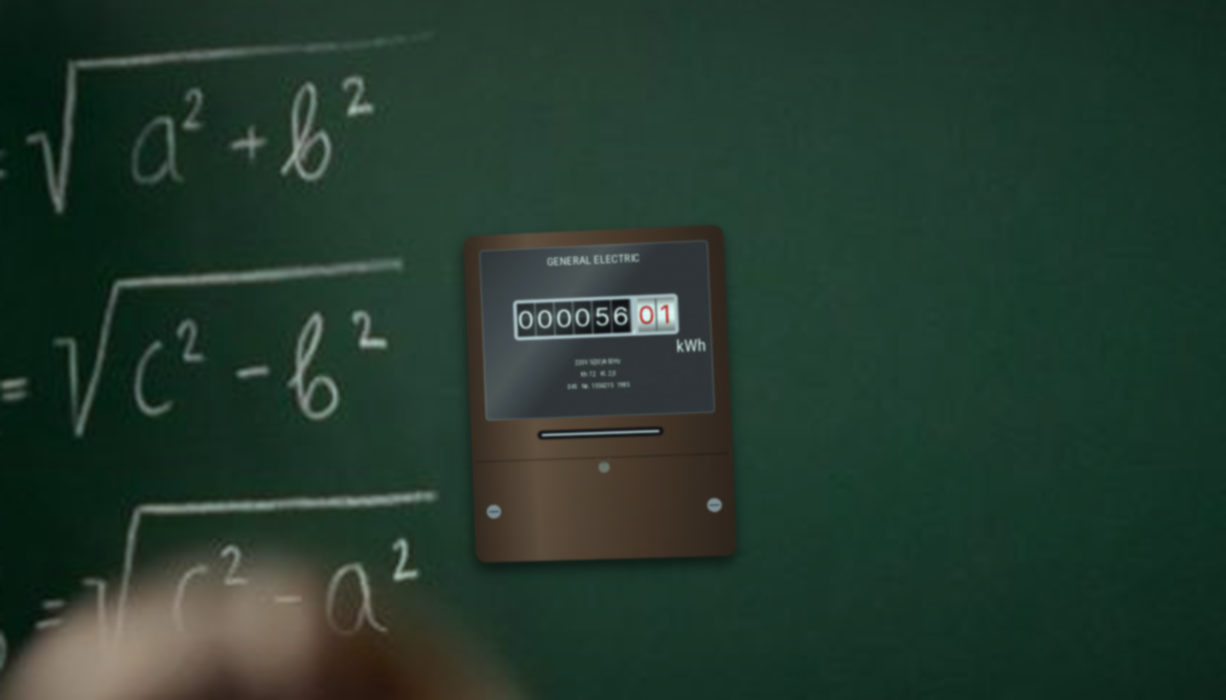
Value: 56.01 kWh
